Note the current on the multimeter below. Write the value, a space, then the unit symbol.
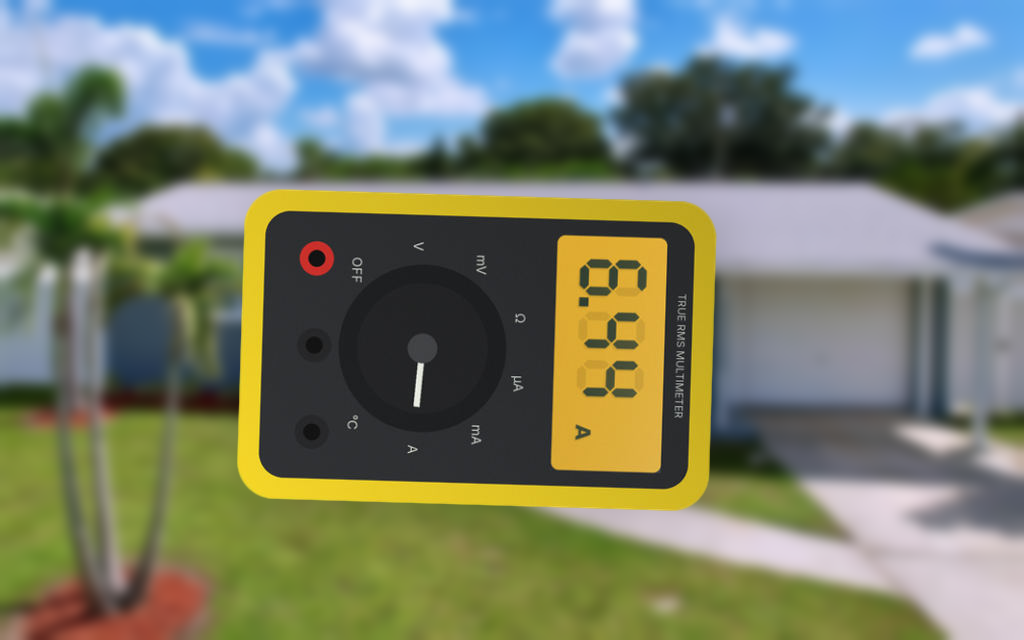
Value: 6.44 A
